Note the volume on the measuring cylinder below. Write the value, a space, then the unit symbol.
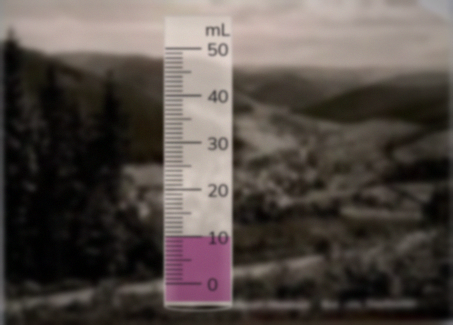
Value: 10 mL
